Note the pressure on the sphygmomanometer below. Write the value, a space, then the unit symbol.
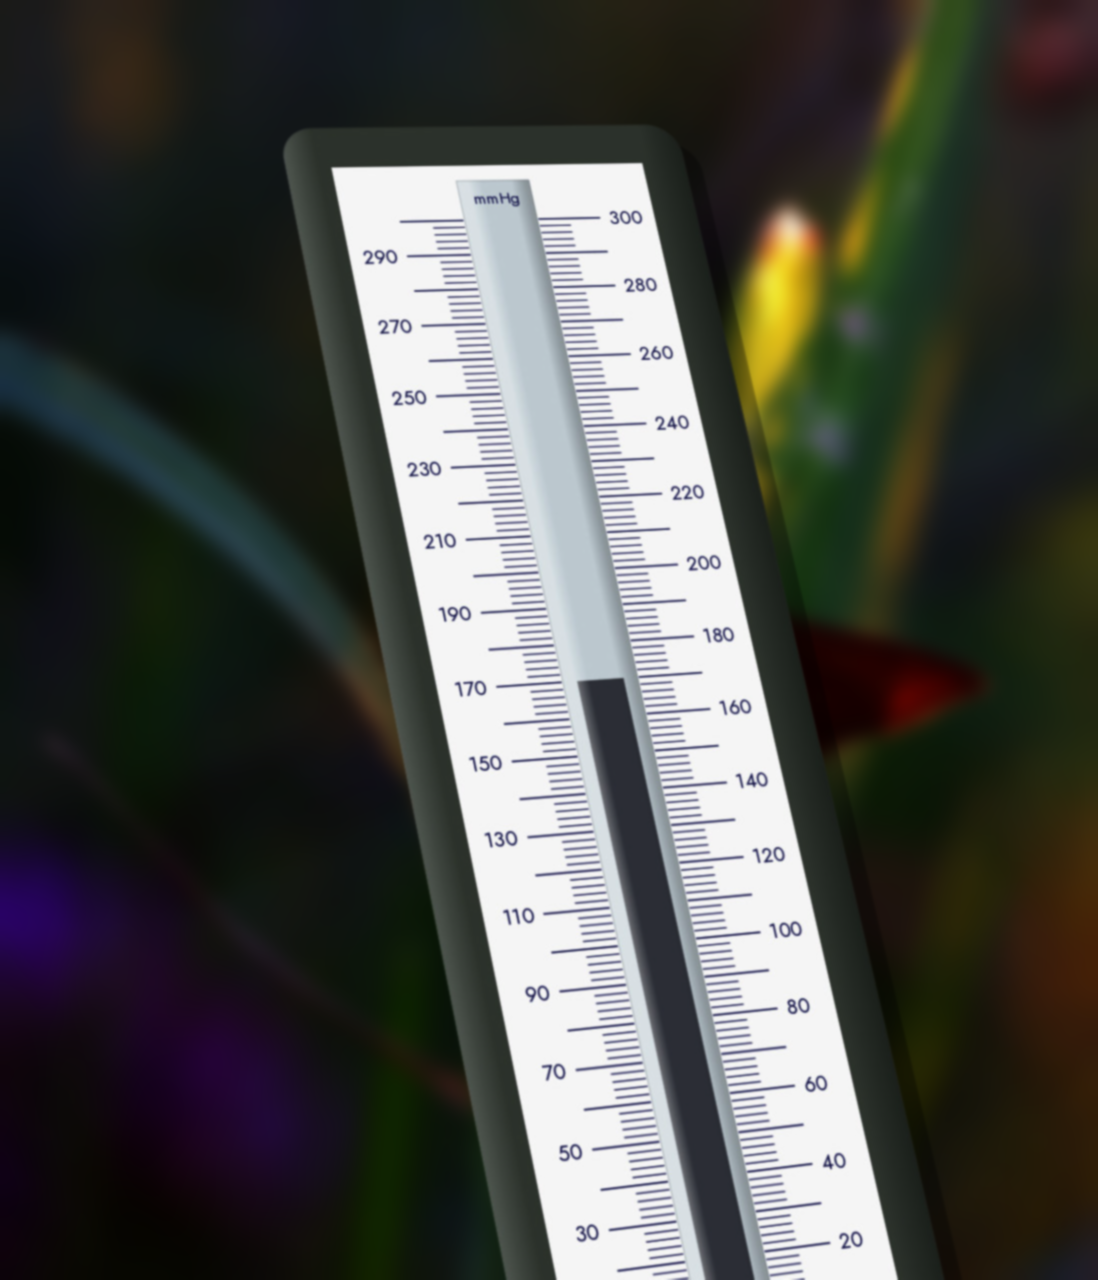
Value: 170 mmHg
